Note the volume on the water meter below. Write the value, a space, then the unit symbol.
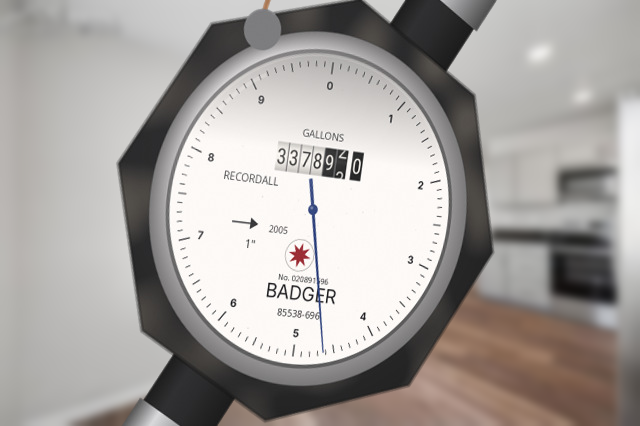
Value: 3378924.6 gal
